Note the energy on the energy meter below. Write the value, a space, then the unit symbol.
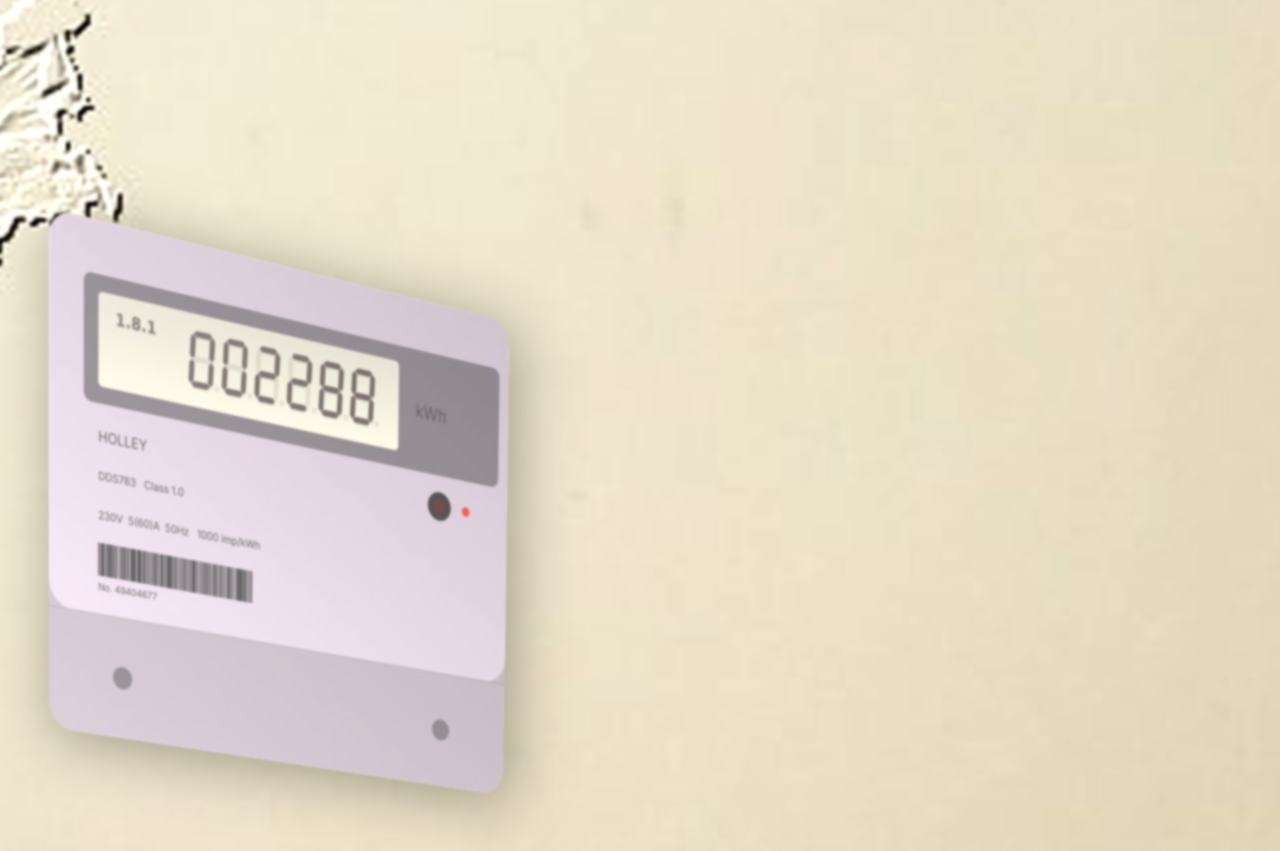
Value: 2288 kWh
